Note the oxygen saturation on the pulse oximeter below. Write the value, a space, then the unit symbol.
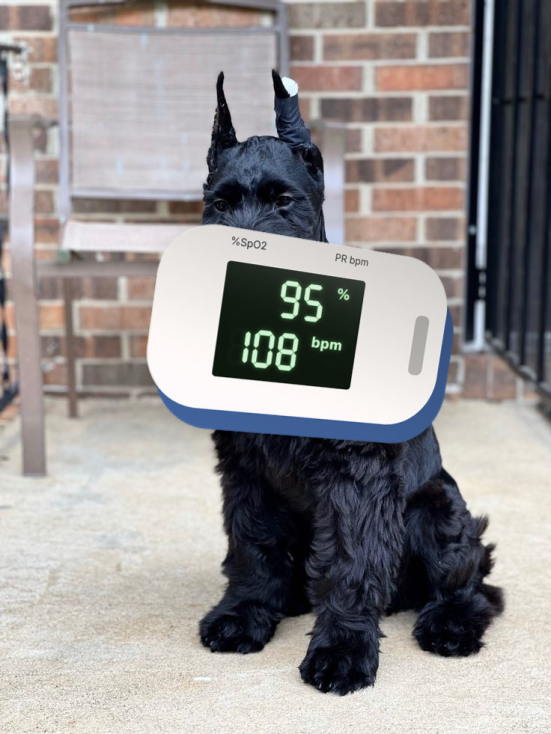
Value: 95 %
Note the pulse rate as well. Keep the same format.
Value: 108 bpm
